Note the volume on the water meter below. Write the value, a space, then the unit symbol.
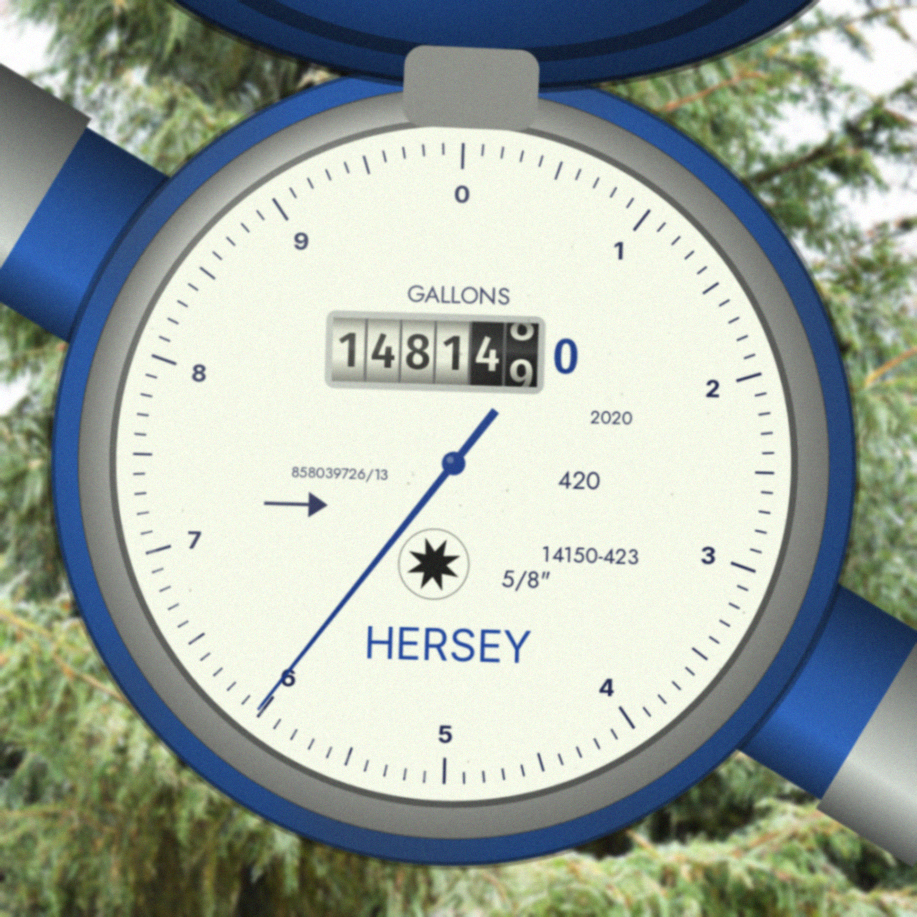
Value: 1481486.0 gal
